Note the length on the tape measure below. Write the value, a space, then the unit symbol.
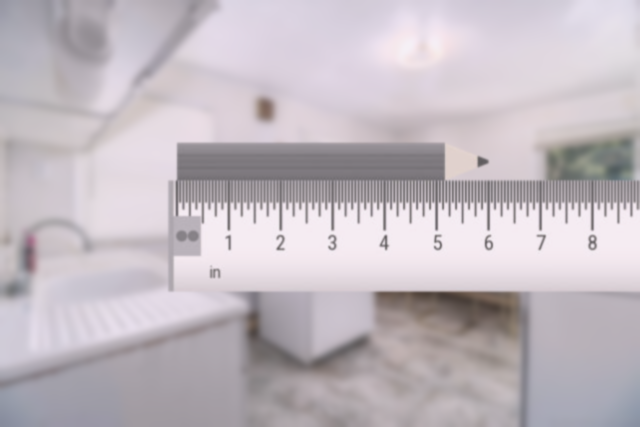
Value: 6 in
